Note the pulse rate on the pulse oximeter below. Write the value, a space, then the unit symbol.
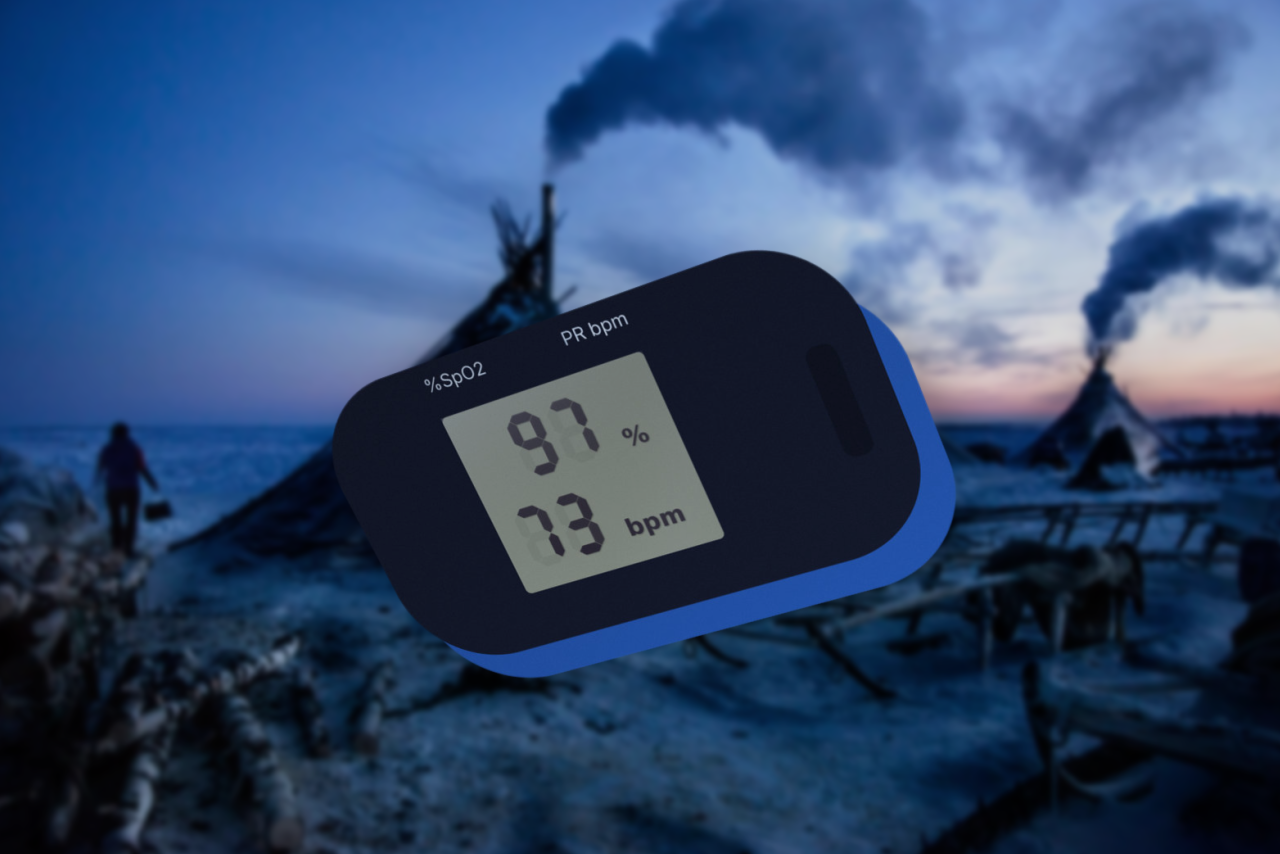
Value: 73 bpm
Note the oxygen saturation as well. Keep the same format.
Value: 97 %
